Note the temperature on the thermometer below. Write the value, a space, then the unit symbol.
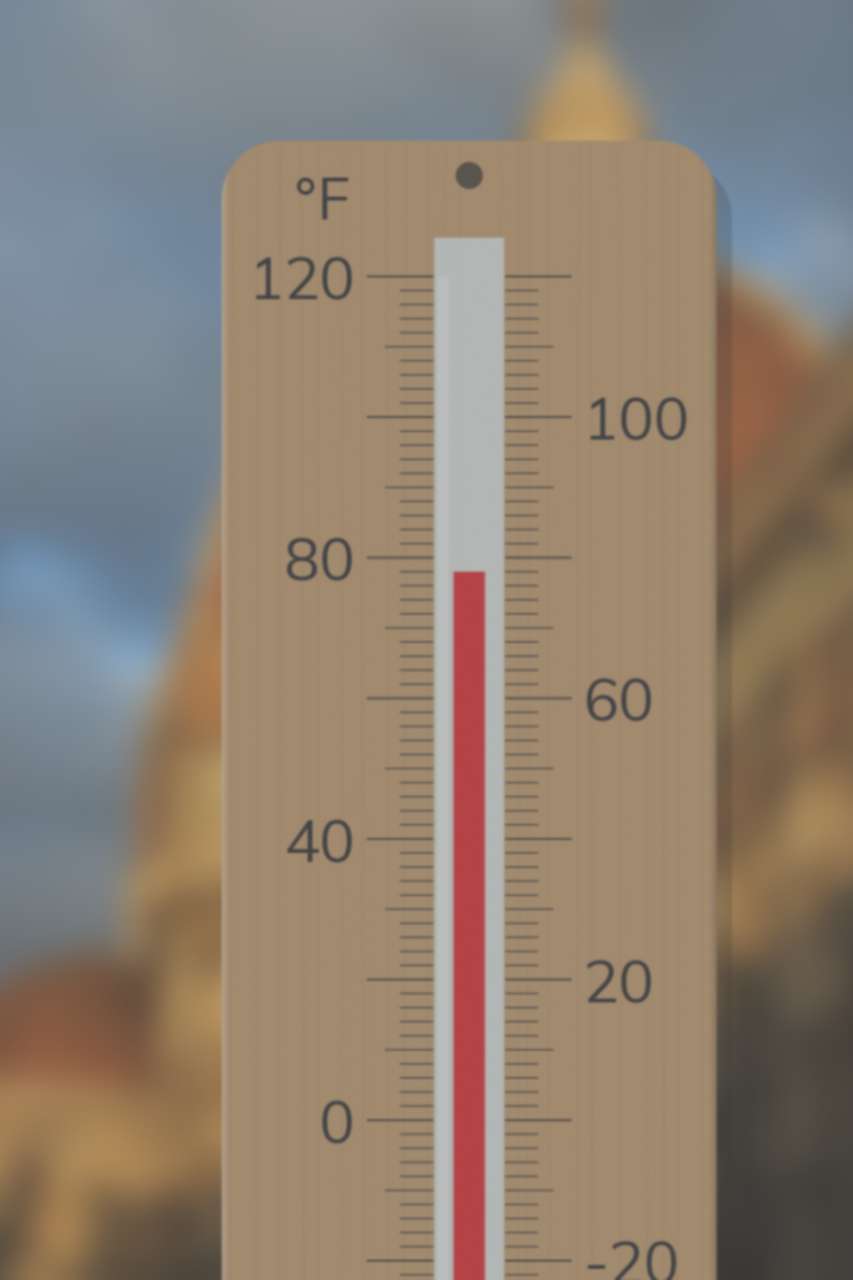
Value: 78 °F
